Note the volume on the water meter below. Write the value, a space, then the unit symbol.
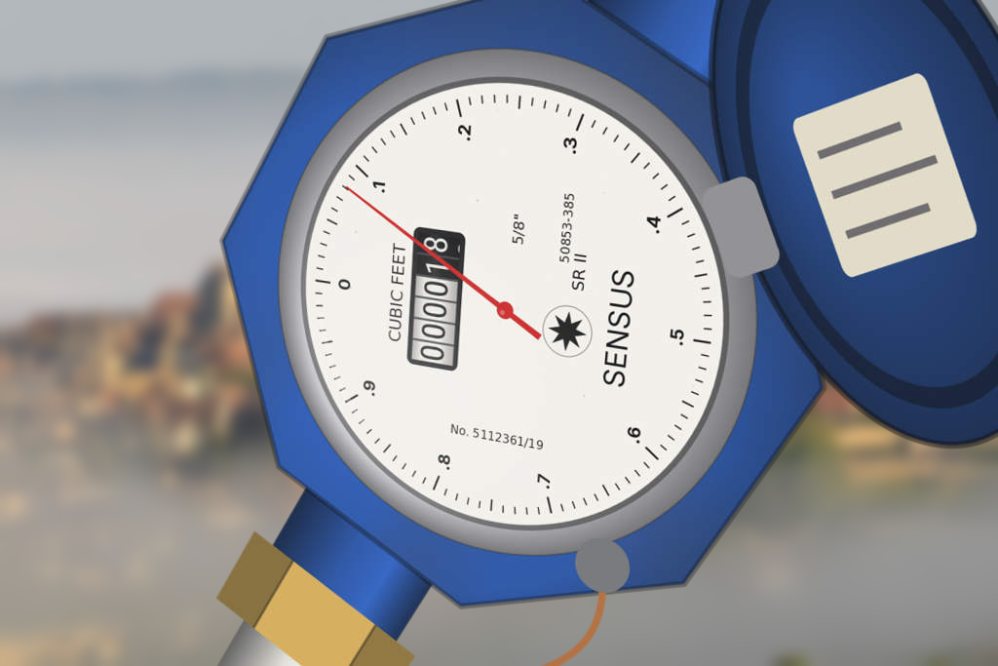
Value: 18.08 ft³
